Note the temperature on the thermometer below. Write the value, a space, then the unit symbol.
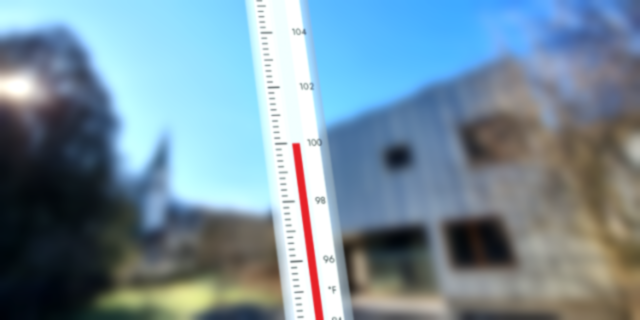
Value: 100 °F
